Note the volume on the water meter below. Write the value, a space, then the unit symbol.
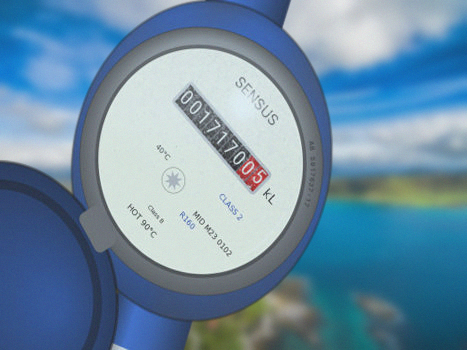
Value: 17170.05 kL
